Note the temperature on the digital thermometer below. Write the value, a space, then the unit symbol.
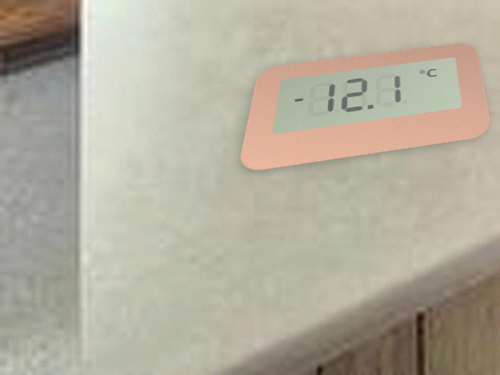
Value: -12.1 °C
